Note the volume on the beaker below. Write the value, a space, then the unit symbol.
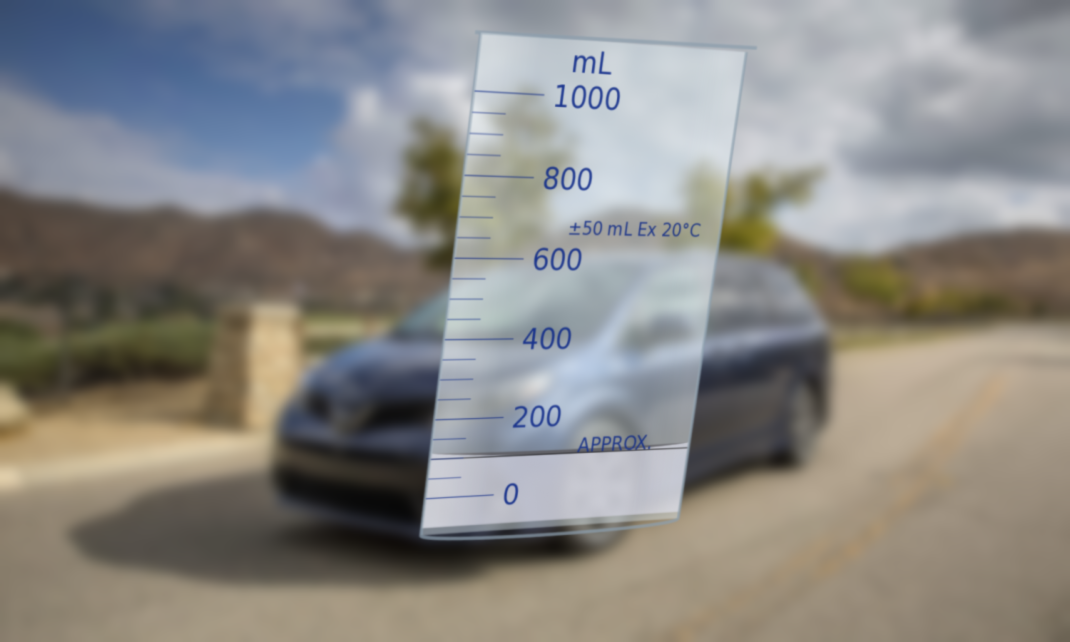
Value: 100 mL
